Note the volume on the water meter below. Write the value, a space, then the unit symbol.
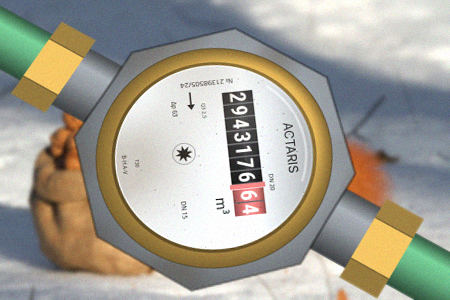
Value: 2943176.64 m³
